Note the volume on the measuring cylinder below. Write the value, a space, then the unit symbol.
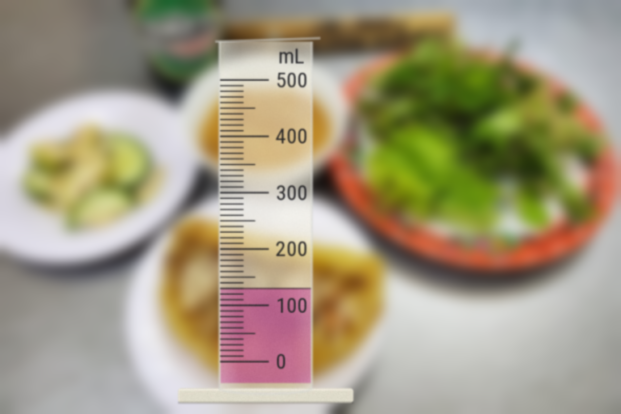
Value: 130 mL
